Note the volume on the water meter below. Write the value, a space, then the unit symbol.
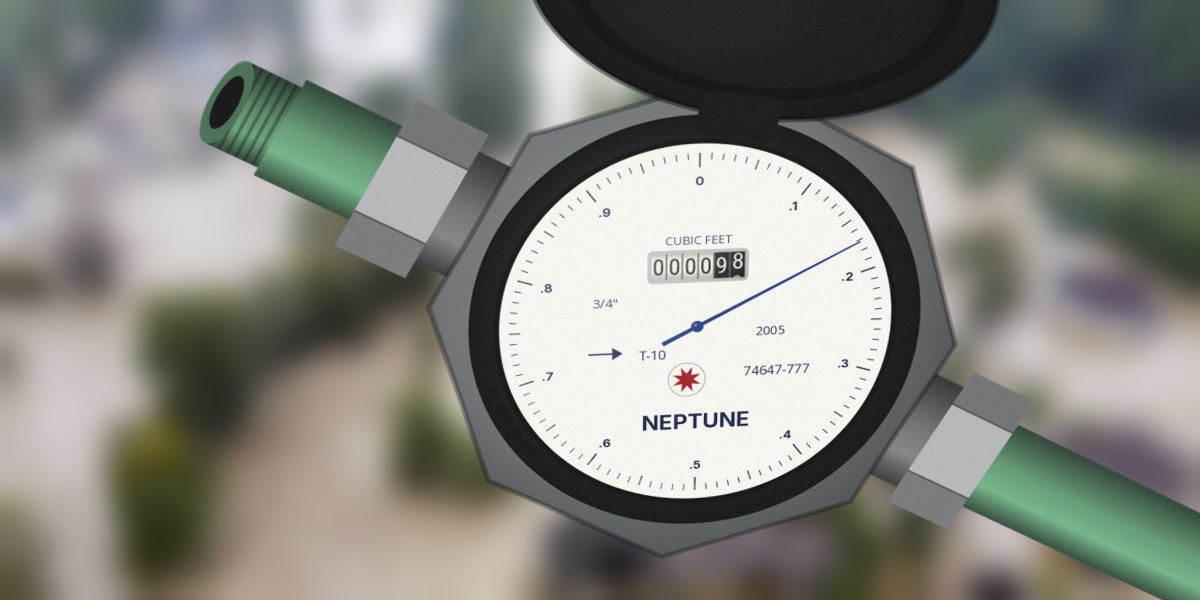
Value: 98.17 ft³
